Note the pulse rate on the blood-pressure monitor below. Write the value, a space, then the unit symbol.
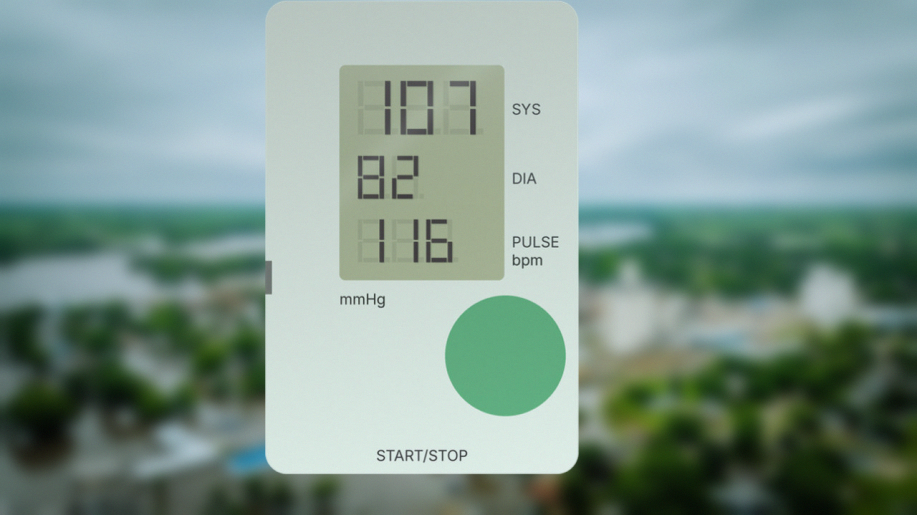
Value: 116 bpm
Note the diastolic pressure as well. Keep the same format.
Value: 82 mmHg
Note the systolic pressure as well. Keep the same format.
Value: 107 mmHg
